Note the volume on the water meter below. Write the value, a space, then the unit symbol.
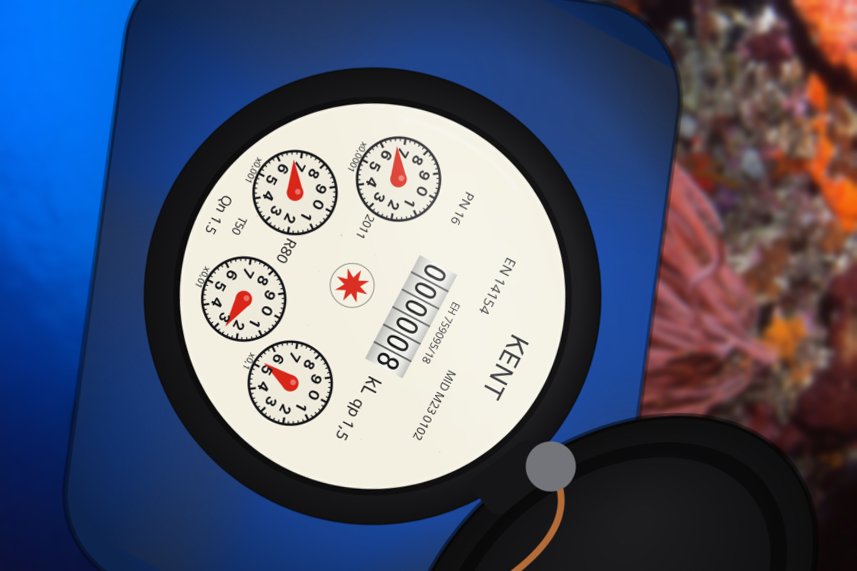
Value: 8.5266 kL
